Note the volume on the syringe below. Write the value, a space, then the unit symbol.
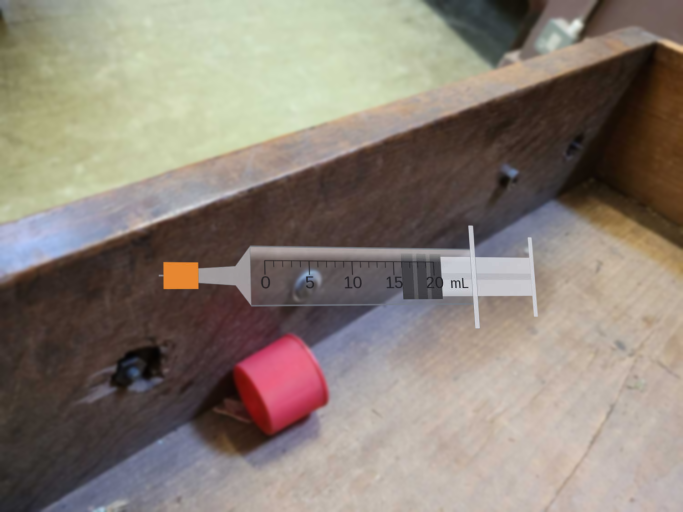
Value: 16 mL
